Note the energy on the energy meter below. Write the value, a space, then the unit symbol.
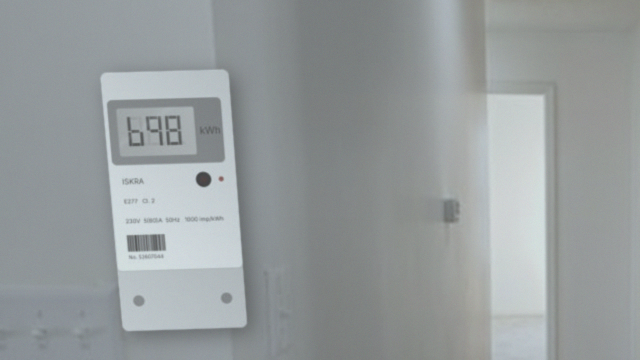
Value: 698 kWh
